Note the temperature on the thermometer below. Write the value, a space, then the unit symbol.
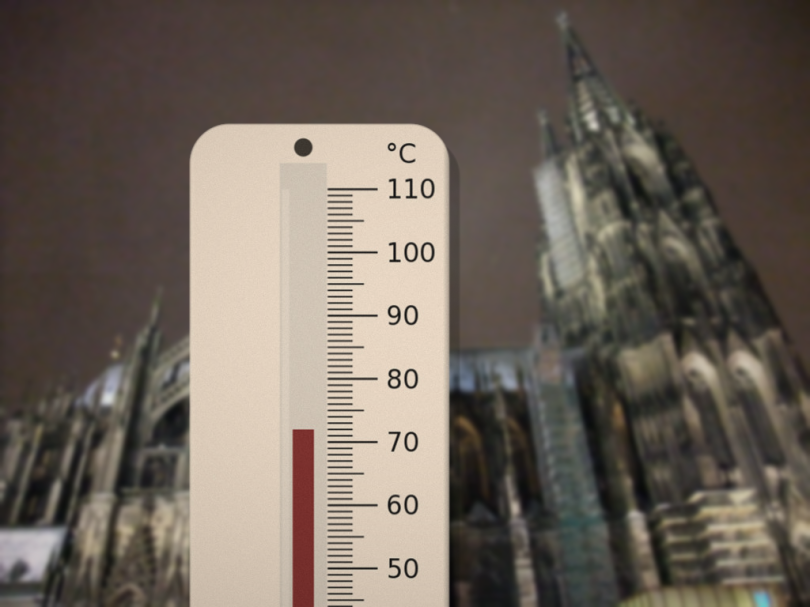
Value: 72 °C
